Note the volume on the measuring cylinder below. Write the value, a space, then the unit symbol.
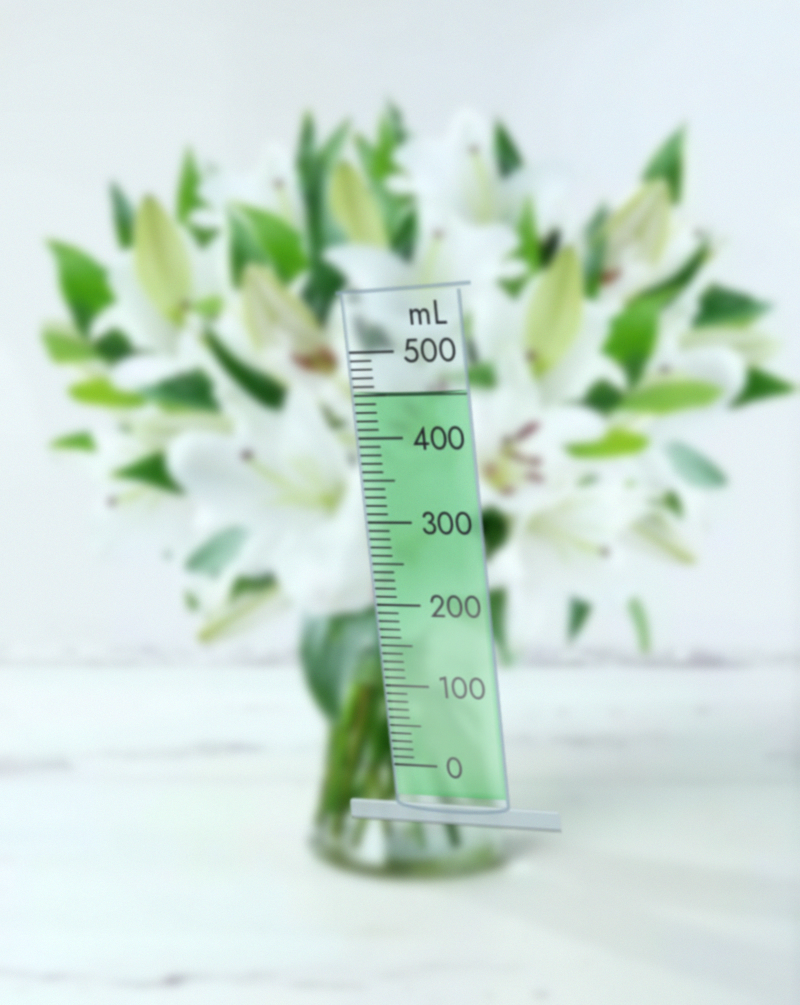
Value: 450 mL
